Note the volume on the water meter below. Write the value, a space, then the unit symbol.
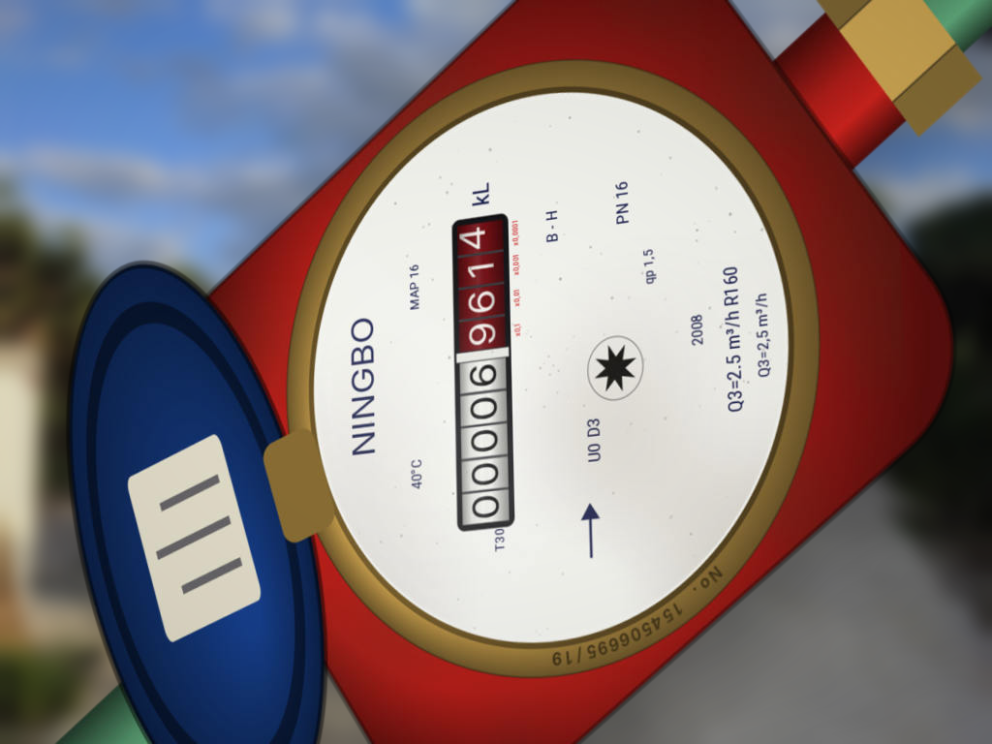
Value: 6.9614 kL
